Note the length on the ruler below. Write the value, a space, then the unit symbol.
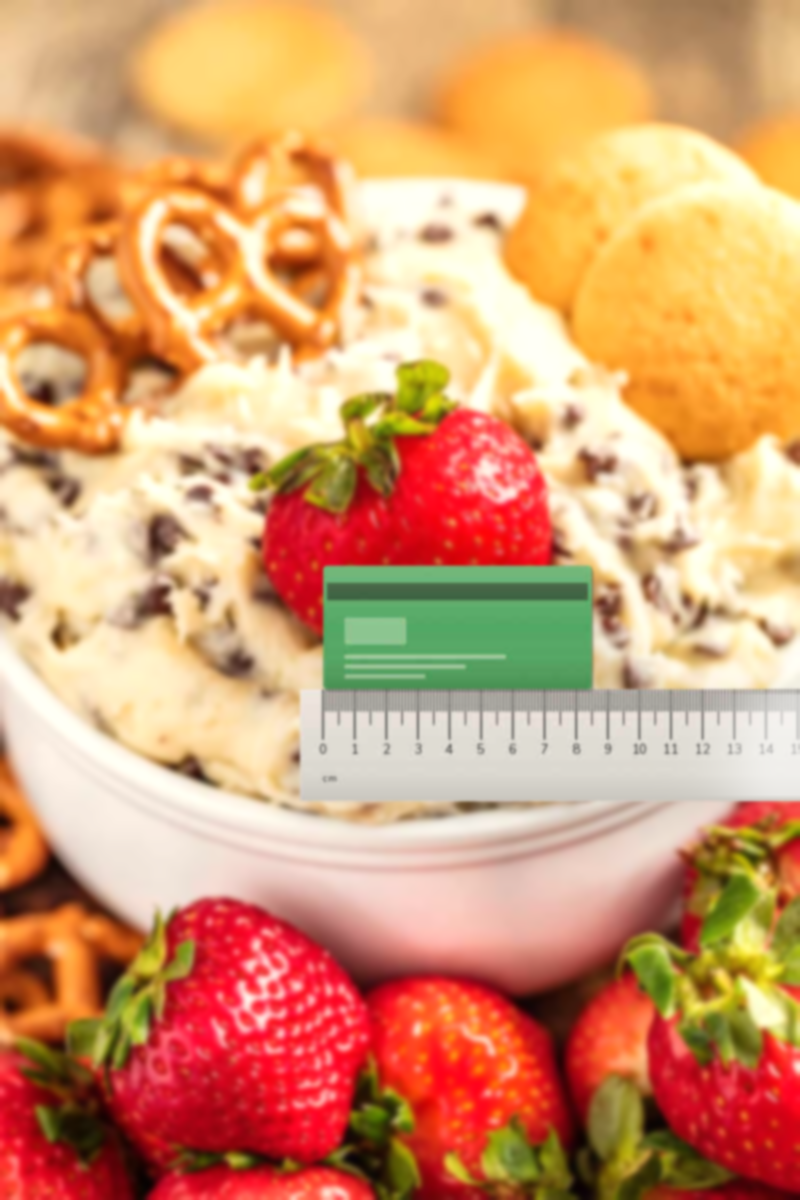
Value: 8.5 cm
